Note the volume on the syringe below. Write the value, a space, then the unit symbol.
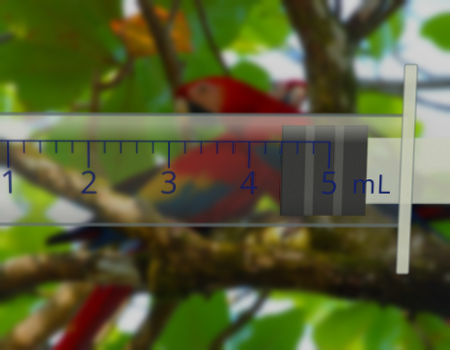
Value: 4.4 mL
